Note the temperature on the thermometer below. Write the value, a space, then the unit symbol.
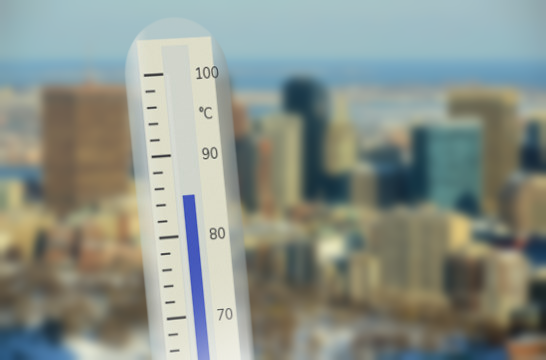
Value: 85 °C
